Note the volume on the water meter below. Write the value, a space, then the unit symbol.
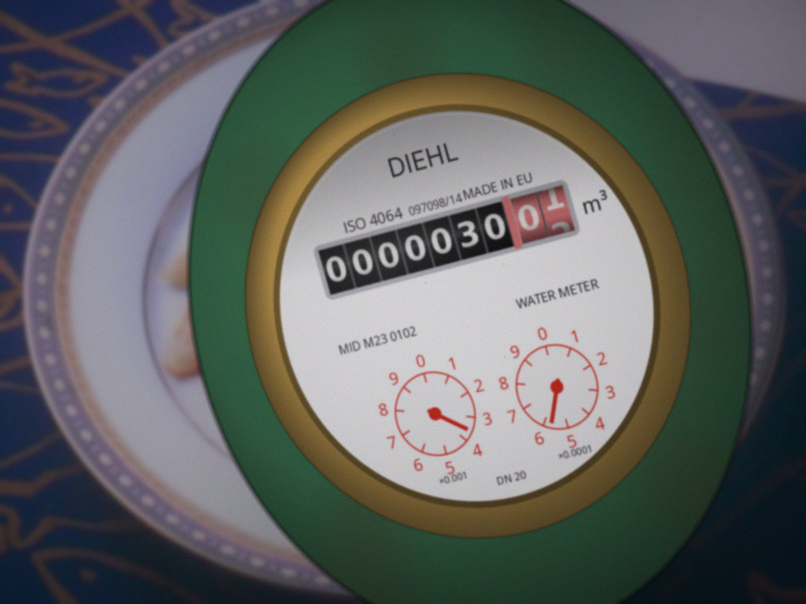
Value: 30.0135 m³
